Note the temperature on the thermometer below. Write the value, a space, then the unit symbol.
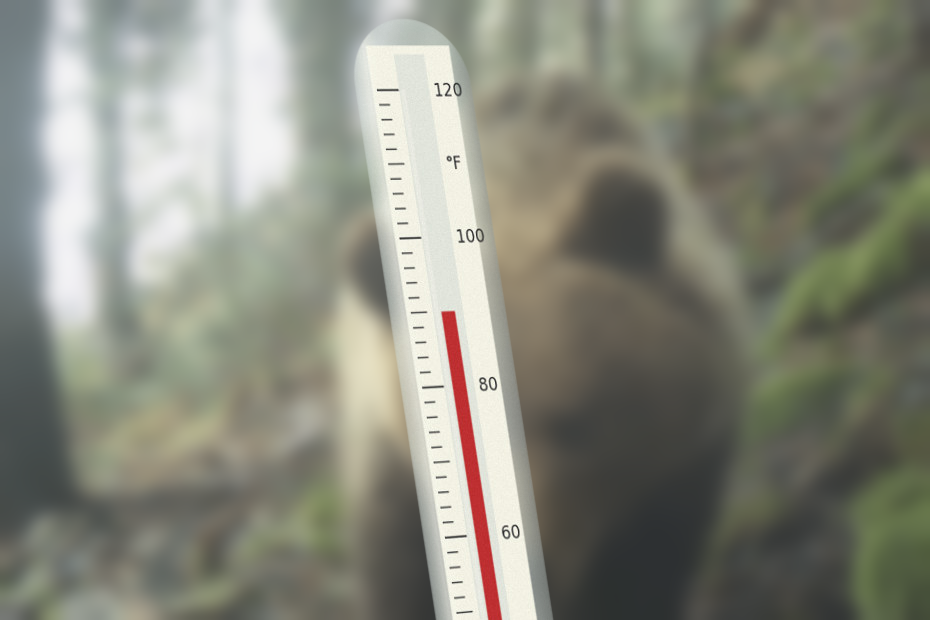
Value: 90 °F
